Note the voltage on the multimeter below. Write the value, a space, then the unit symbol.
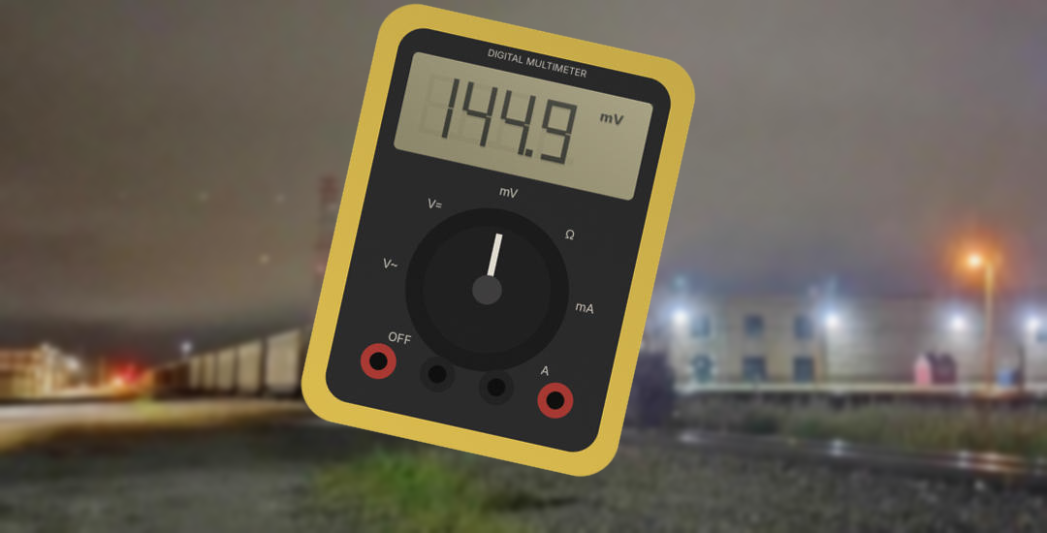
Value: 144.9 mV
